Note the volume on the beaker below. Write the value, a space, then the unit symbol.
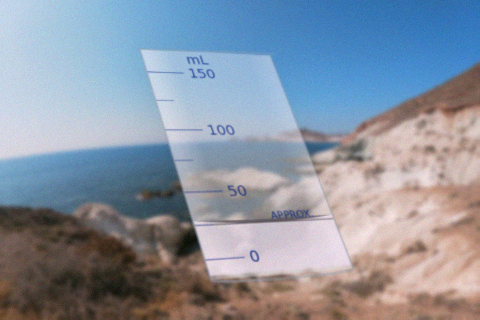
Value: 25 mL
